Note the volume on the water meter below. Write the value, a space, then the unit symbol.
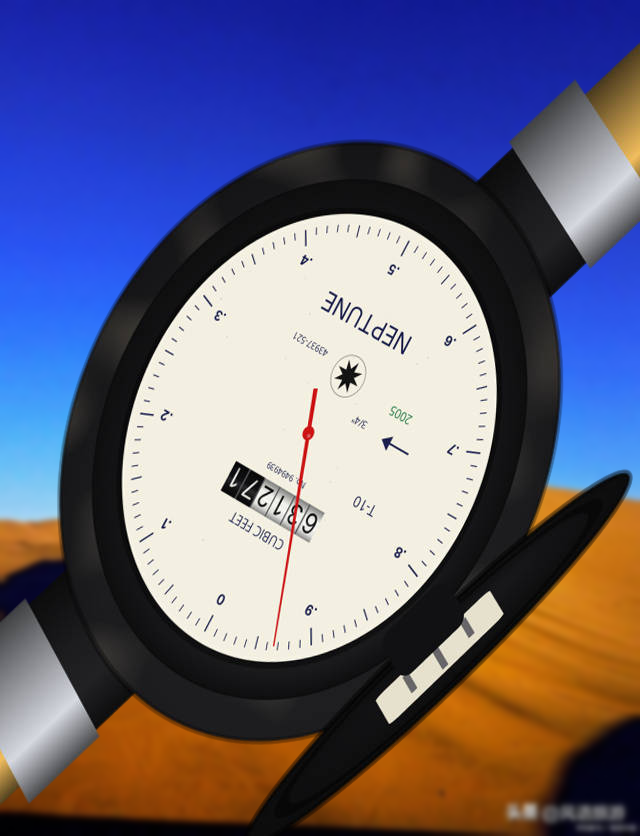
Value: 631270.93 ft³
